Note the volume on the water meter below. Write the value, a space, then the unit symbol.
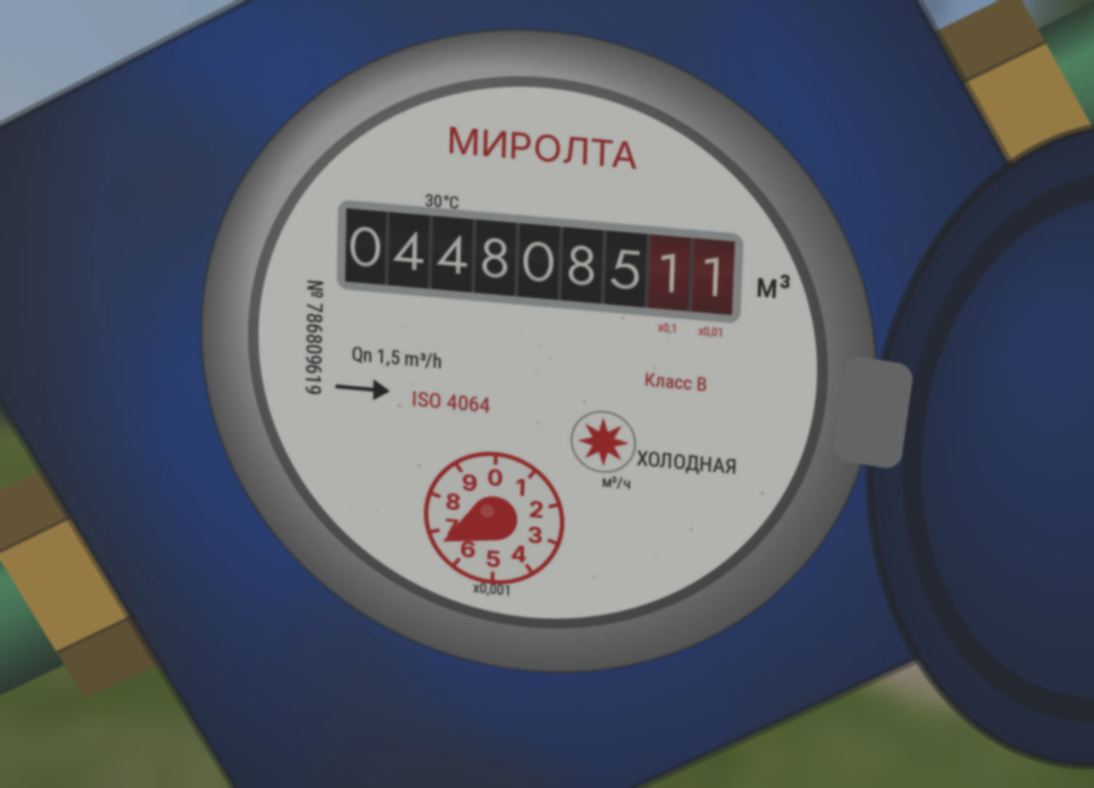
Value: 448085.116 m³
